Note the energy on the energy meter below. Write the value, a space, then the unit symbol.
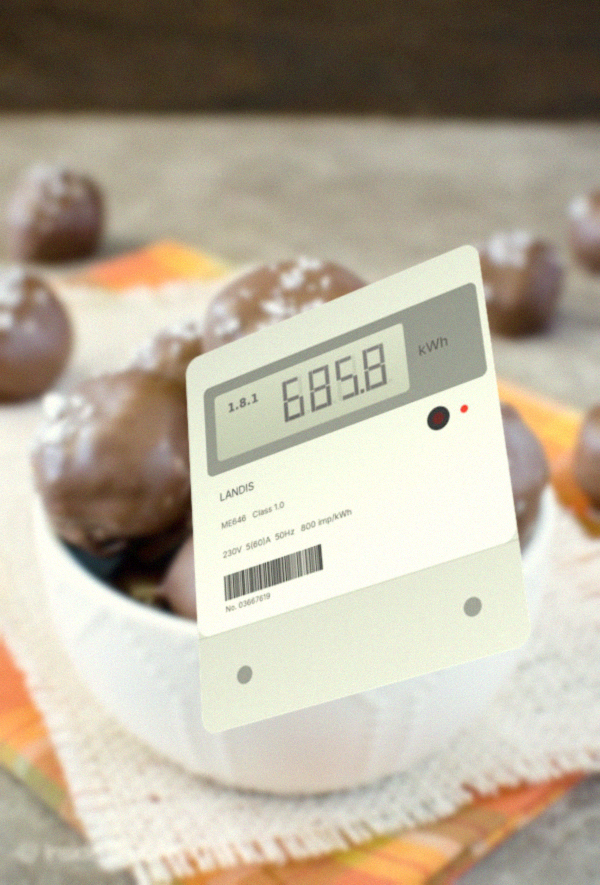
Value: 685.8 kWh
